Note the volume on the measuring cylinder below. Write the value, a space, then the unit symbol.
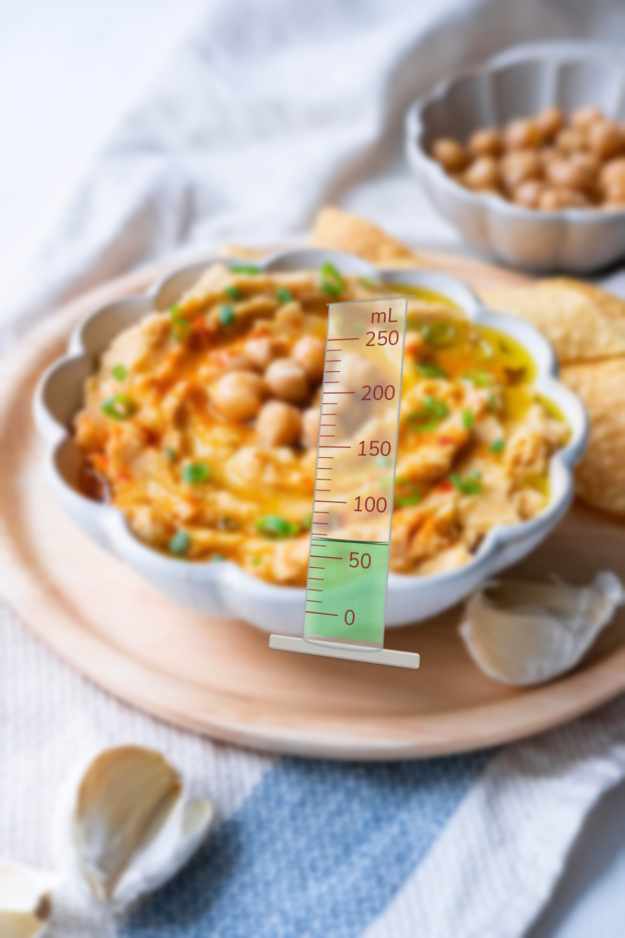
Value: 65 mL
